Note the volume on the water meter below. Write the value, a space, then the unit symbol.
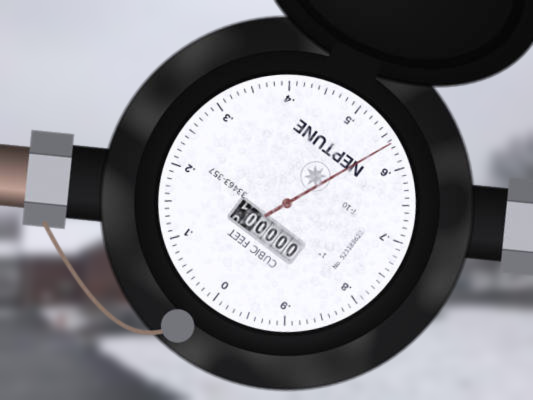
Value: 0.56 ft³
